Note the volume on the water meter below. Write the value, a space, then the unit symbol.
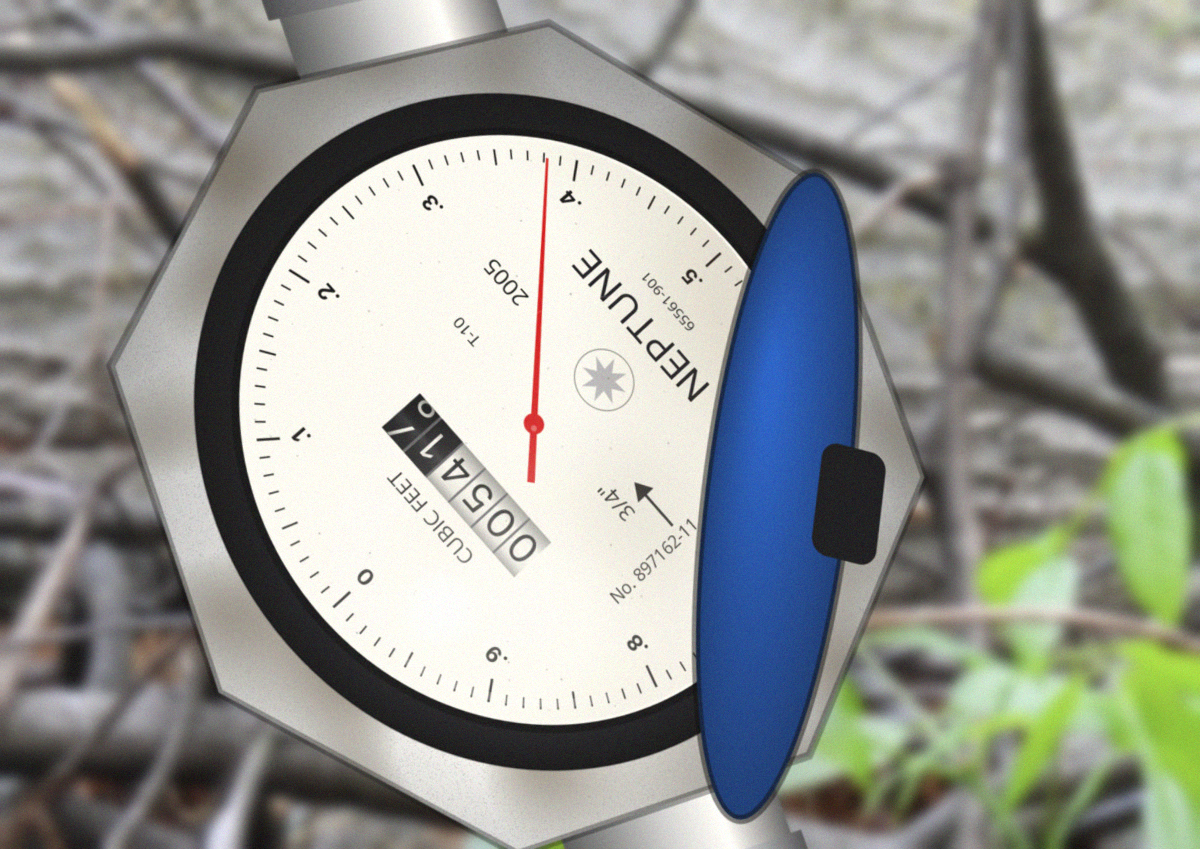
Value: 5417.38 ft³
